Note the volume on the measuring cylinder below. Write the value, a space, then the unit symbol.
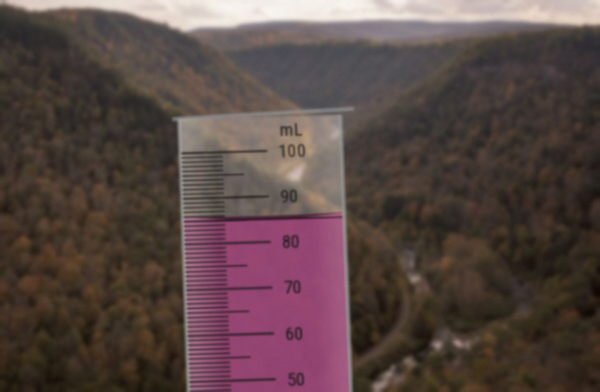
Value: 85 mL
